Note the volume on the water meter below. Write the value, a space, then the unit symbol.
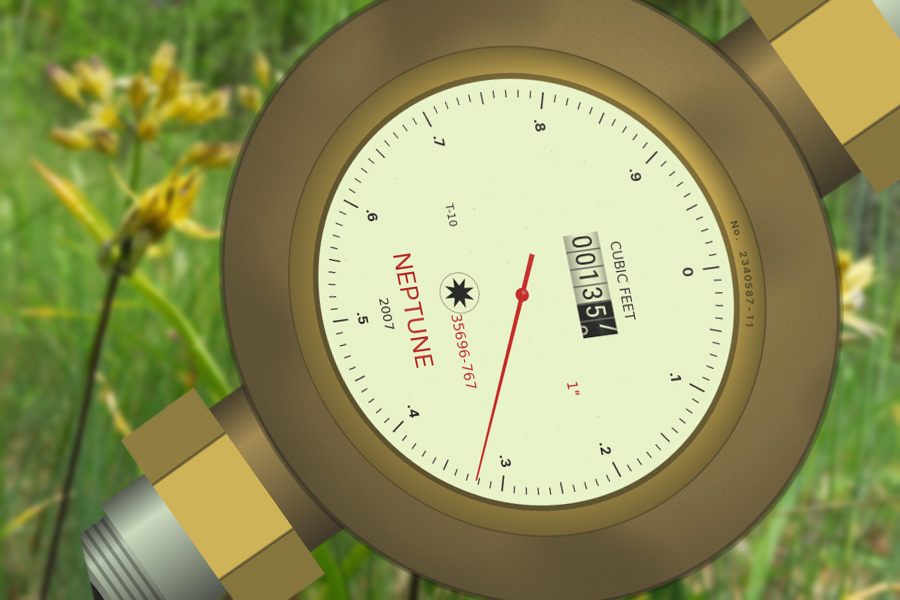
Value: 1357.32 ft³
